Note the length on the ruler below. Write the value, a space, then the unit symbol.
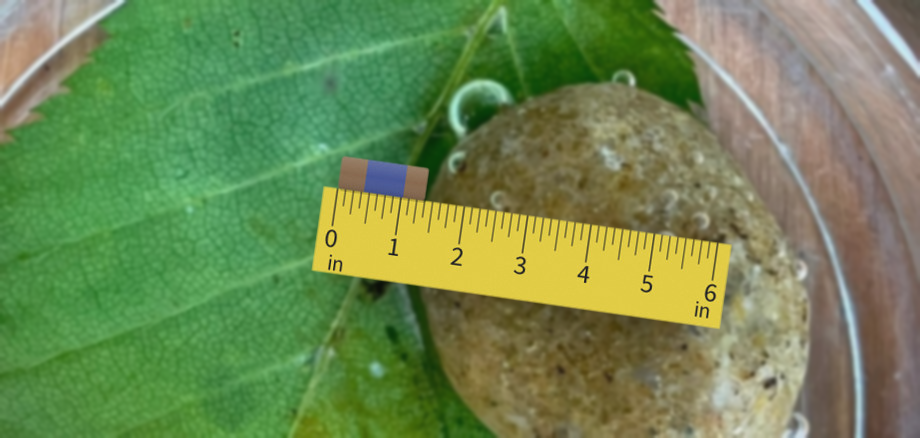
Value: 1.375 in
